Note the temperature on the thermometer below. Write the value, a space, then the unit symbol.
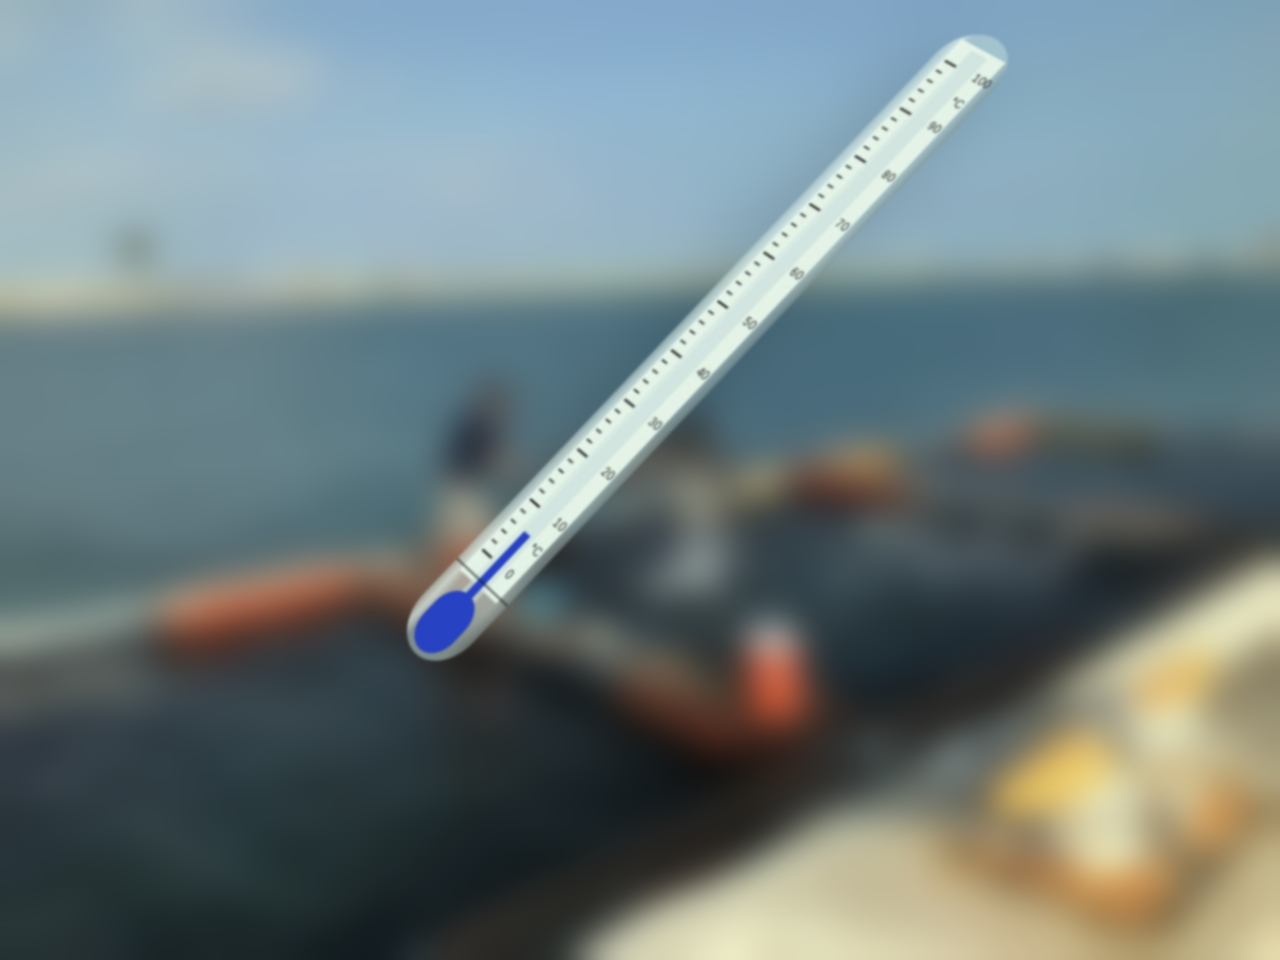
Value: 6 °C
